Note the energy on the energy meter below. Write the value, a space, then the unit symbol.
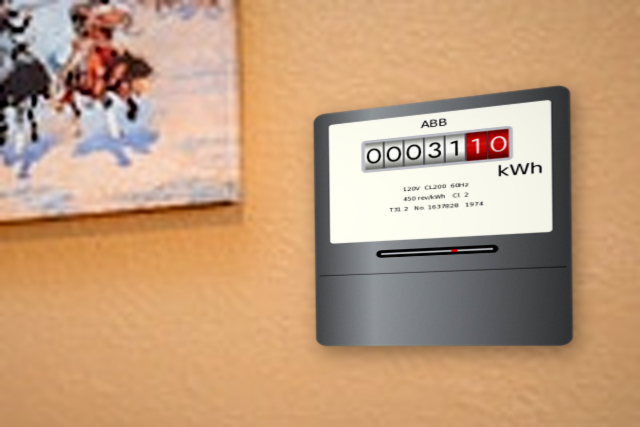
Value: 31.10 kWh
